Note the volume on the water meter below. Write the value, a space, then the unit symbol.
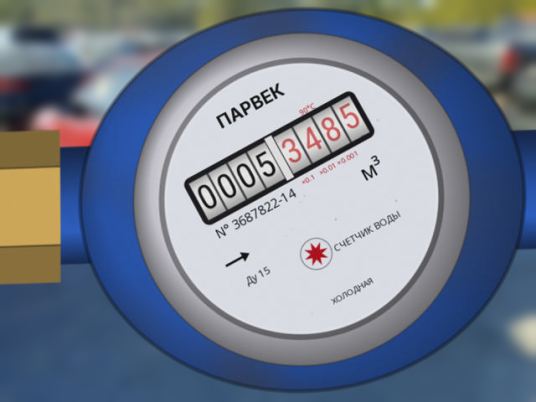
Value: 5.3485 m³
